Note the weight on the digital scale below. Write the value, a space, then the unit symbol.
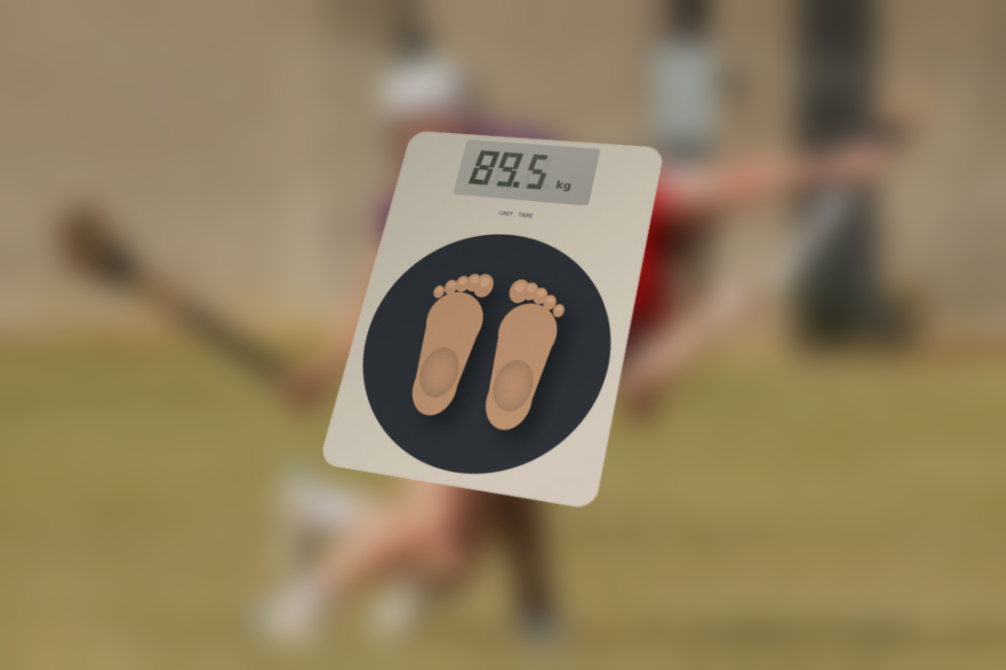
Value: 89.5 kg
